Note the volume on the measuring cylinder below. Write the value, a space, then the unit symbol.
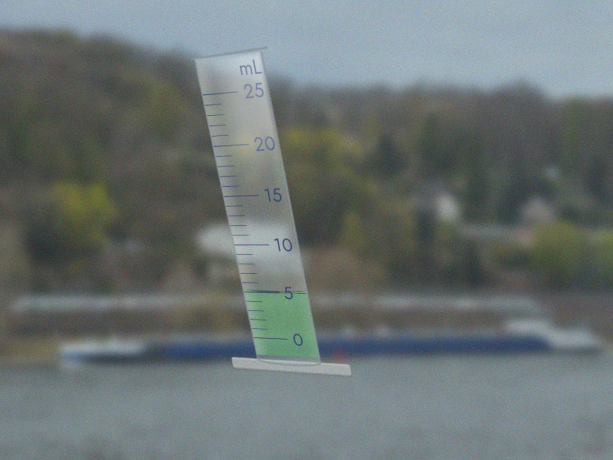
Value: 5 mL
